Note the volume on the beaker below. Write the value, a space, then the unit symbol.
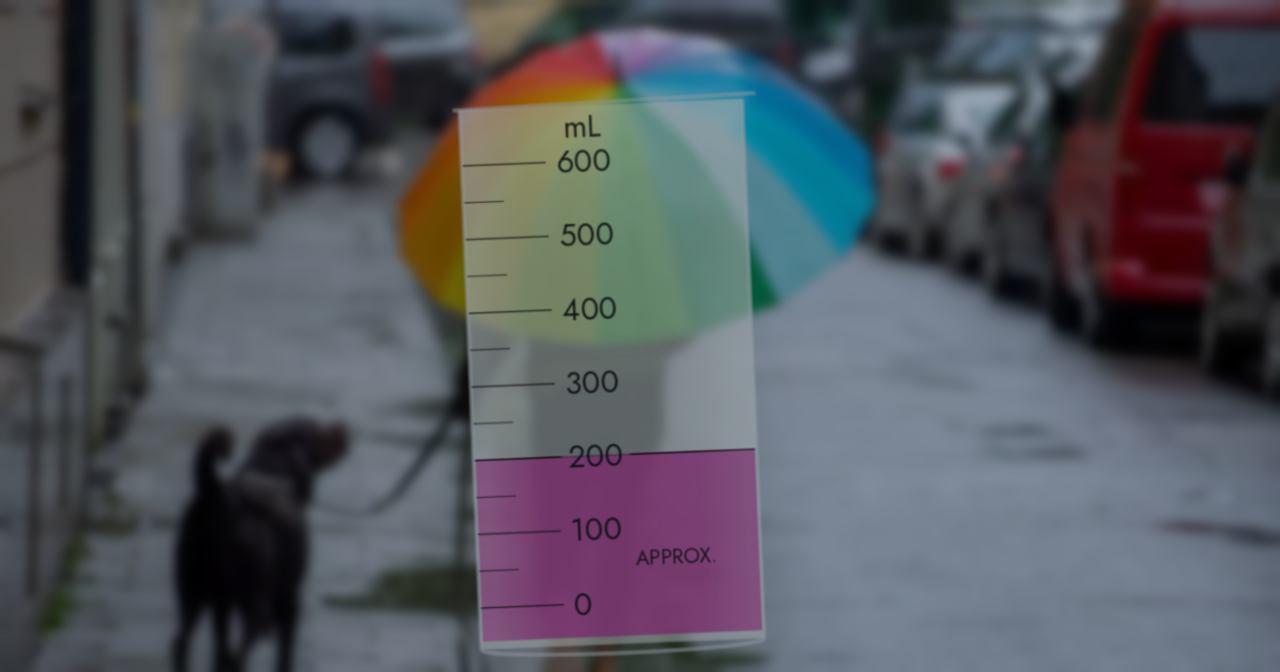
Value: 200 mL
